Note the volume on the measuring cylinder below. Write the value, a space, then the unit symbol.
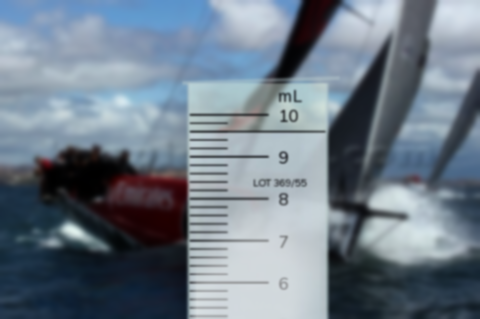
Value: 9.6 mL
